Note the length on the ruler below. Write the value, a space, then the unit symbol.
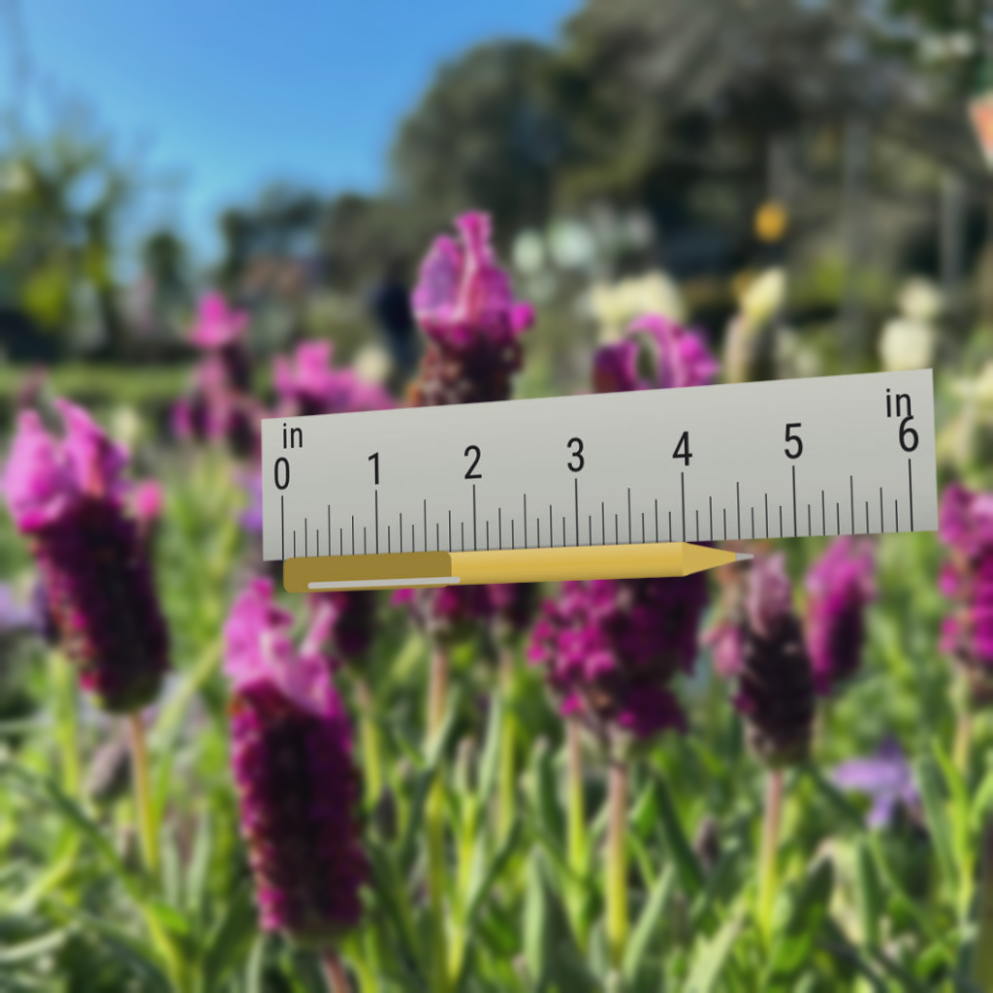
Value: 4.625 in
